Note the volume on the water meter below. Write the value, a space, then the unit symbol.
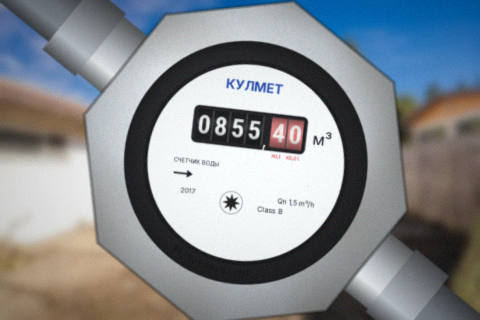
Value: 855.40 m³
